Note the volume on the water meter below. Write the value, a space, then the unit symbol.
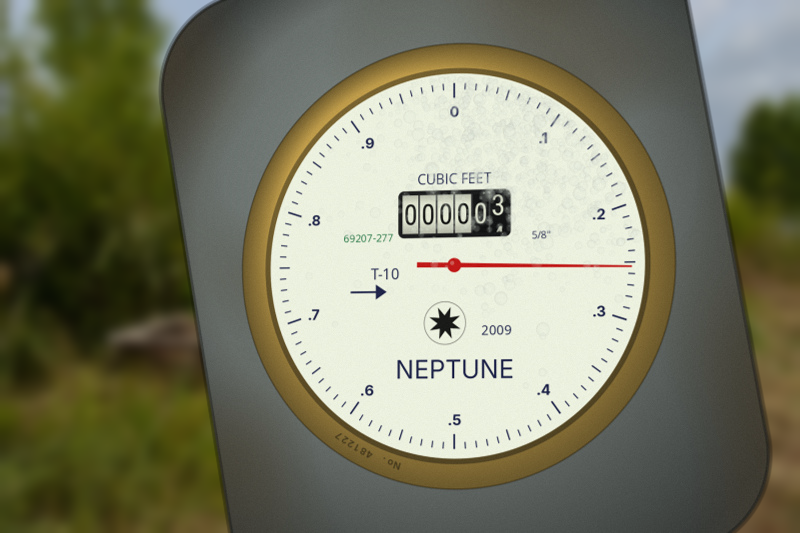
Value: 3.25 ft³
